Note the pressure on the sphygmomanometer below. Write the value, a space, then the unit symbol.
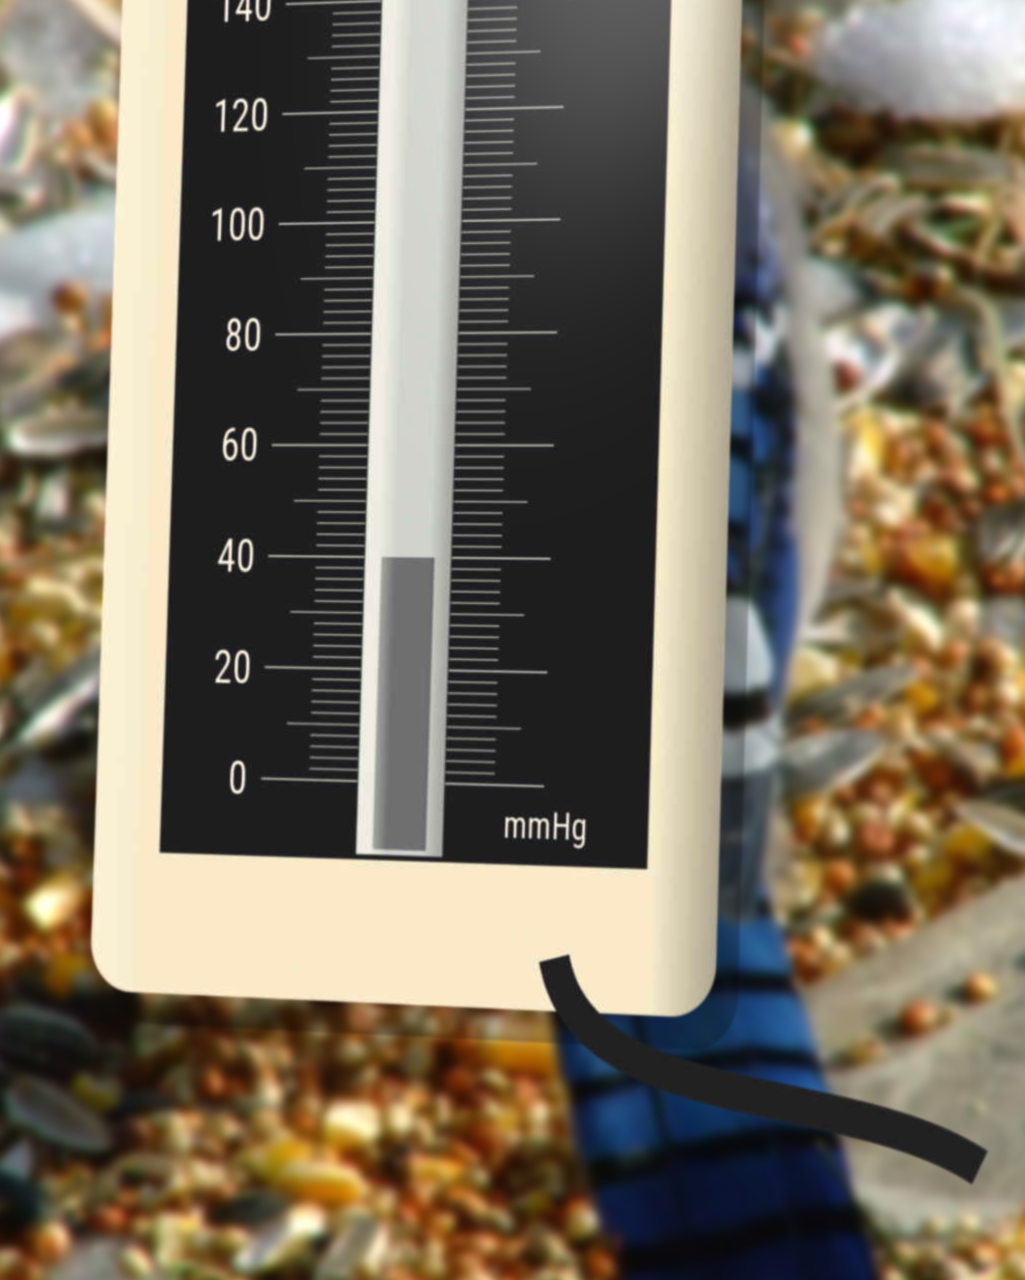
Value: 40 mmHg
